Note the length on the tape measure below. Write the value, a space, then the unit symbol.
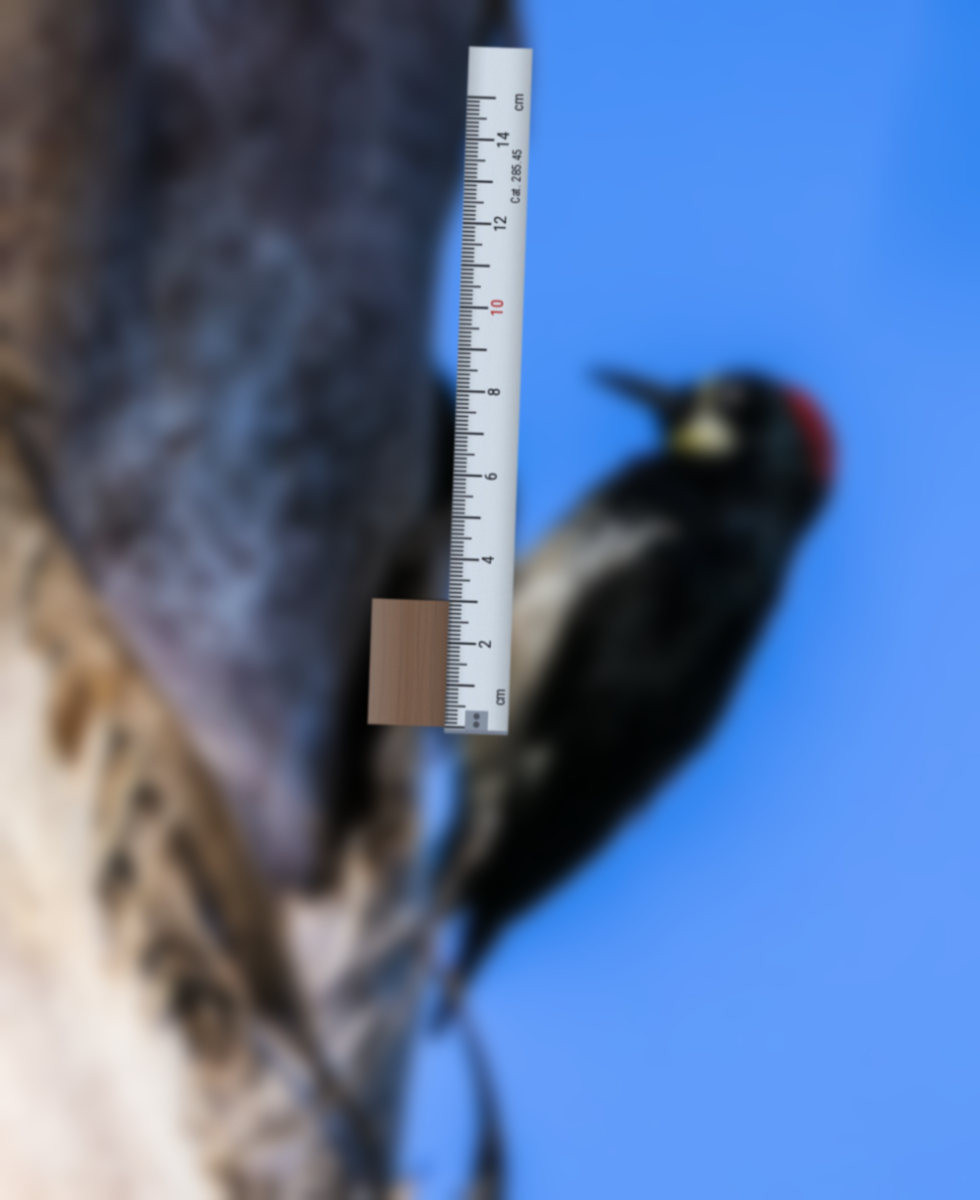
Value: 3 cm
